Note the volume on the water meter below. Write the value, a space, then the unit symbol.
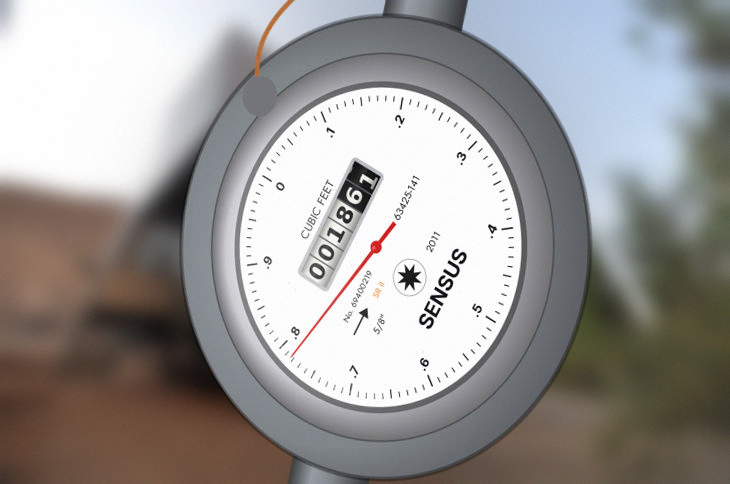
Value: 1860.78 ft³
